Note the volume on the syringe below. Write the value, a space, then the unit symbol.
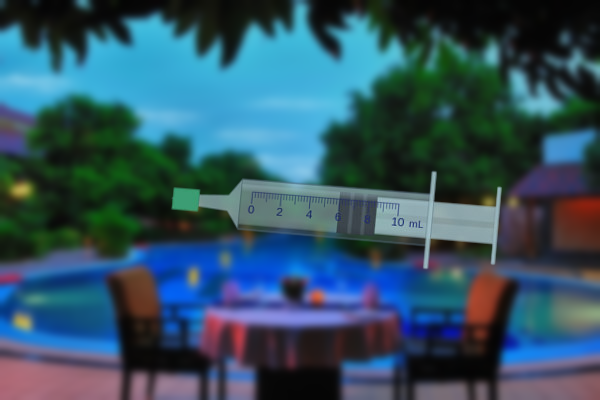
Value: 6 mL
